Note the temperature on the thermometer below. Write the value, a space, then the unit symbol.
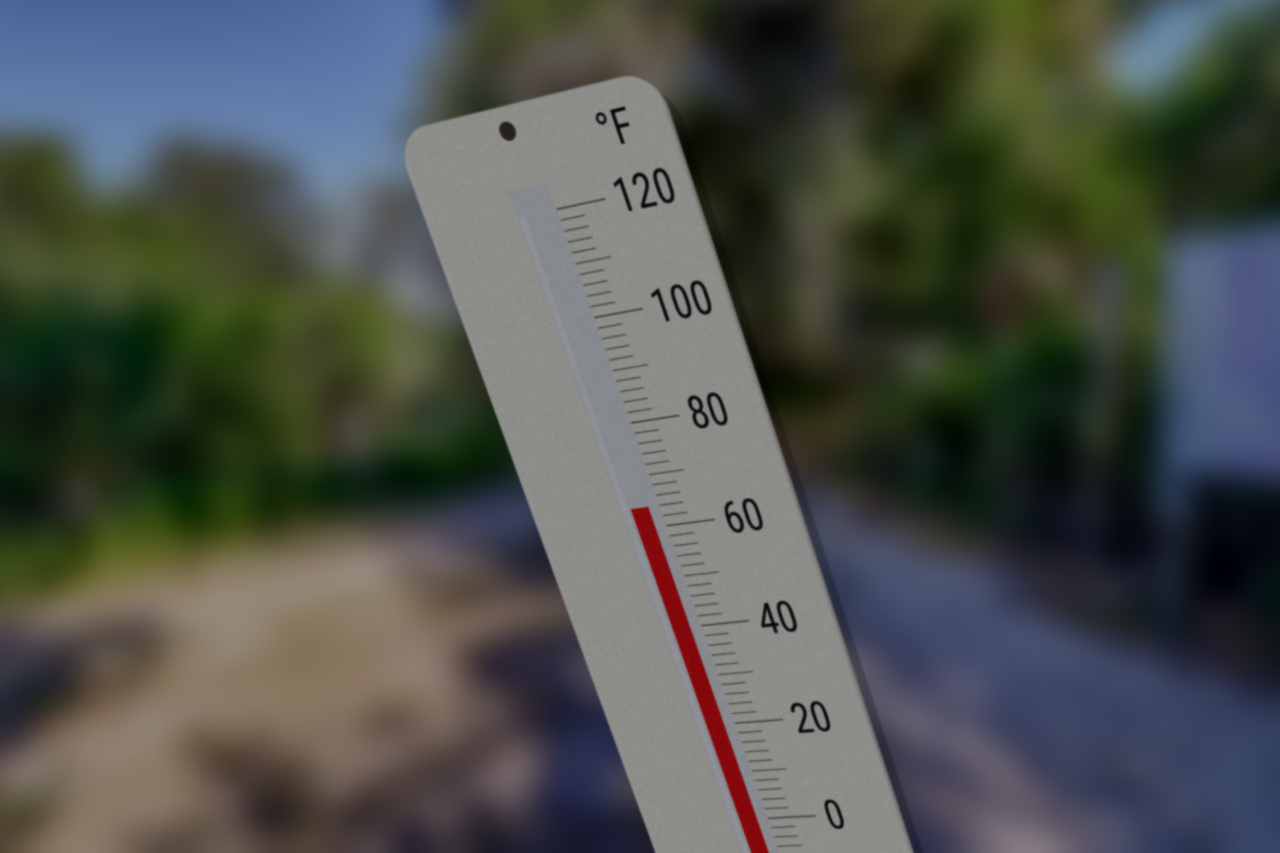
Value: 64 °F
